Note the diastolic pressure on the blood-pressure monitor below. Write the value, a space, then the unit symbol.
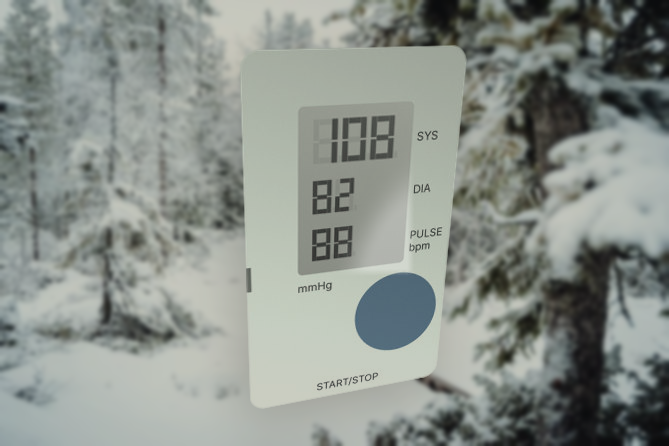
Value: 82 mmHg
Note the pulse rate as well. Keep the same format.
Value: 88 bpm
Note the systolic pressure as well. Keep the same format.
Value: 108 mmHg
